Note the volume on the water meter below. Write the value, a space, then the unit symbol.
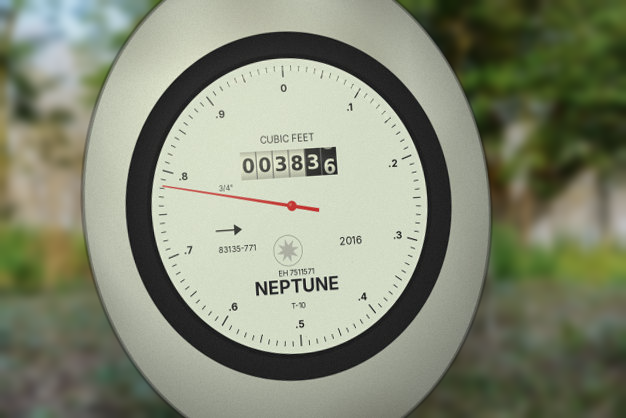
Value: 3835.78 ft³
